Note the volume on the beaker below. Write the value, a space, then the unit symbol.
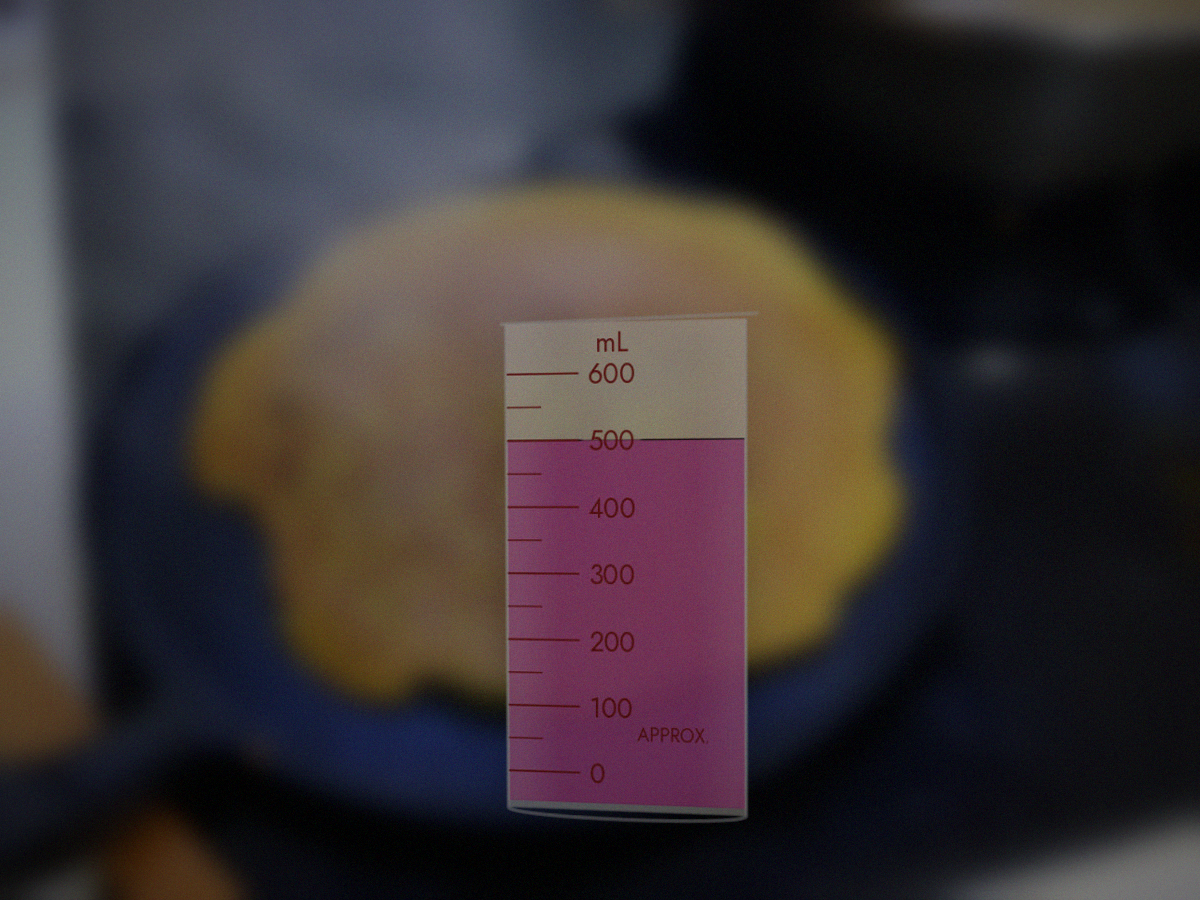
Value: 500 mL
